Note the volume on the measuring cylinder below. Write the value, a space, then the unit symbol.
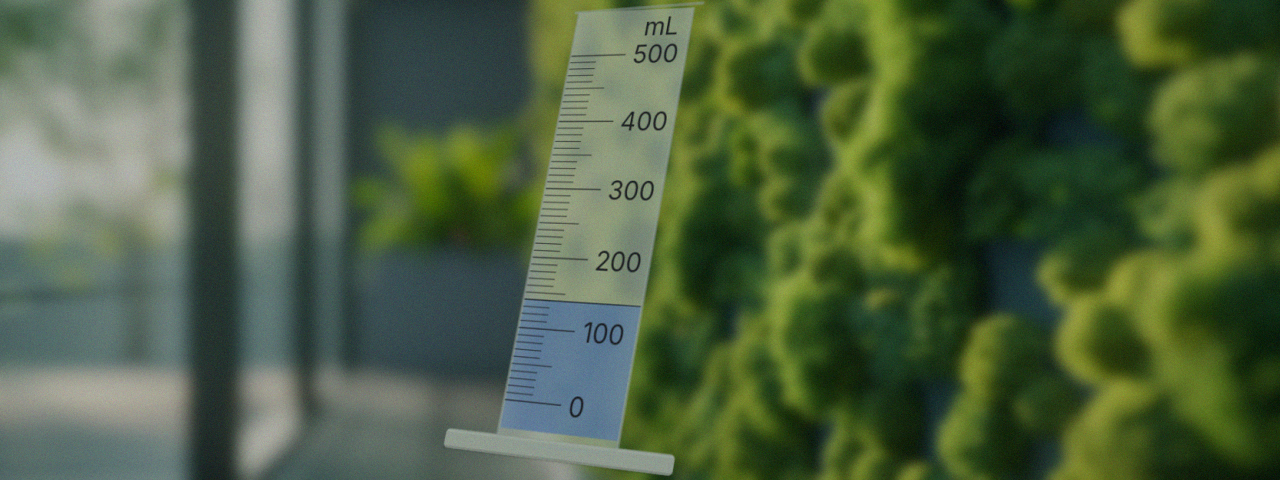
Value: 140 mL
